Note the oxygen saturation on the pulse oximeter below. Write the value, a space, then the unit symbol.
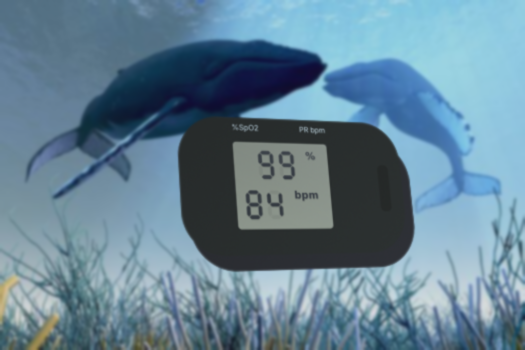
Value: 99 %
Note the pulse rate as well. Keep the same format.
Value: 84 bpm
